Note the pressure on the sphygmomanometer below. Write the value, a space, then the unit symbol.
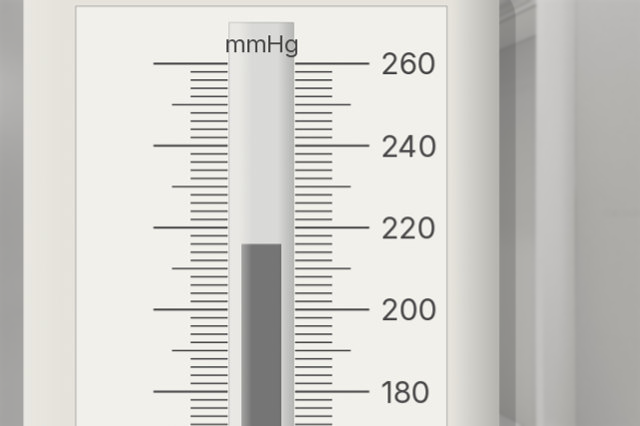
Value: 216 mmHg
